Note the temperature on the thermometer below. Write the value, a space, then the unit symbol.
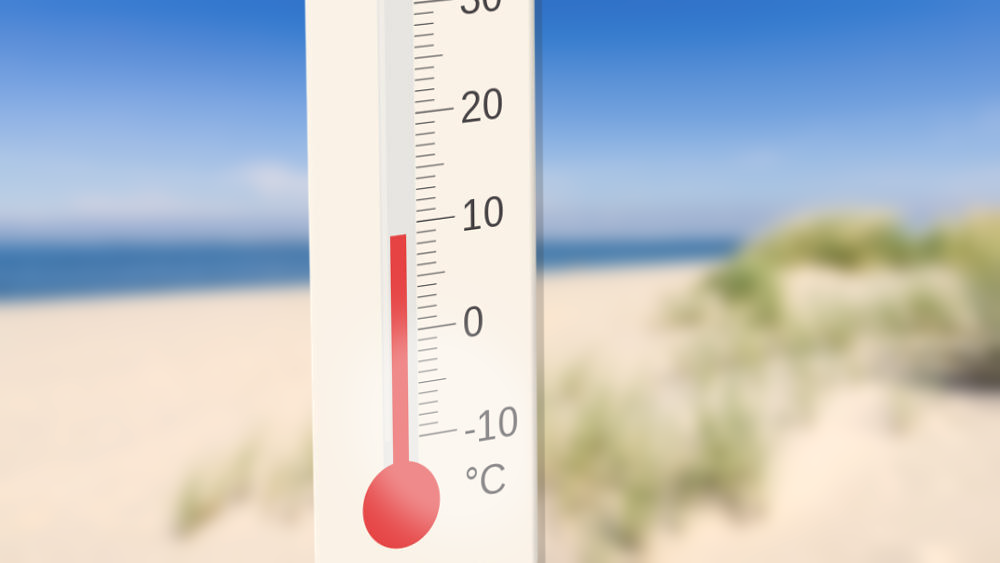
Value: 9 °C
